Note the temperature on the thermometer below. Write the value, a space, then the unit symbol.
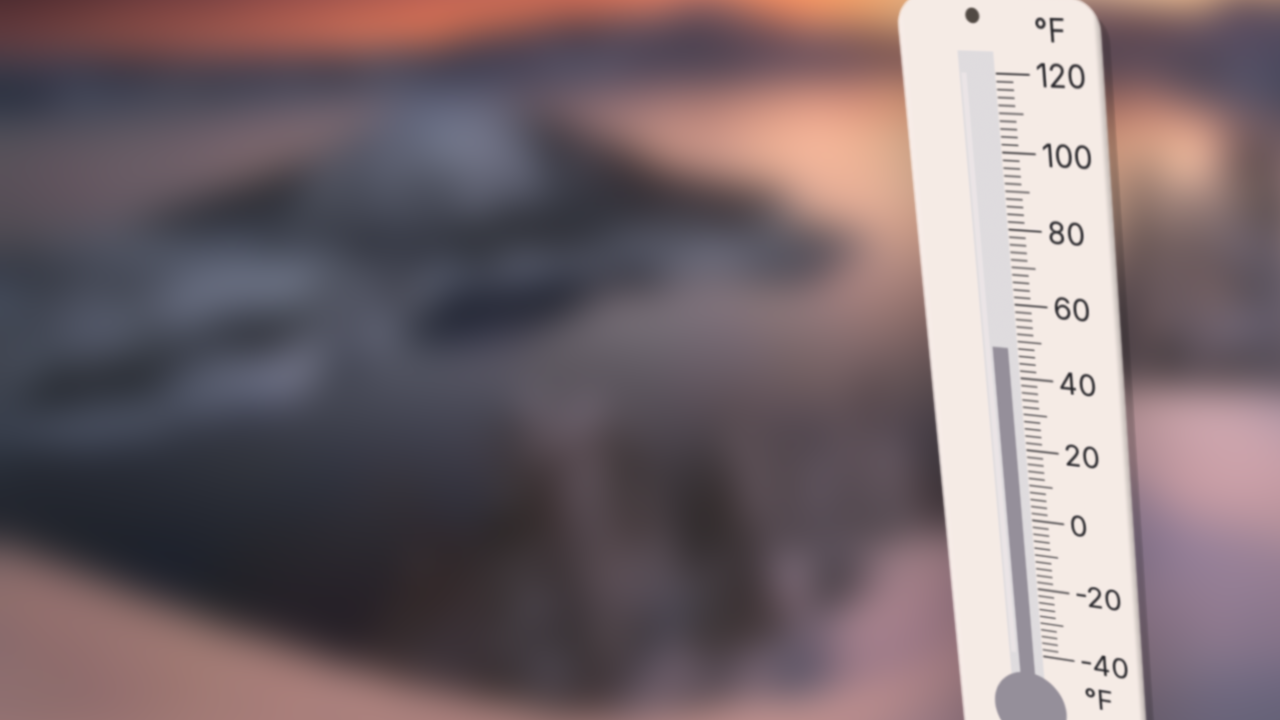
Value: 48 °F
